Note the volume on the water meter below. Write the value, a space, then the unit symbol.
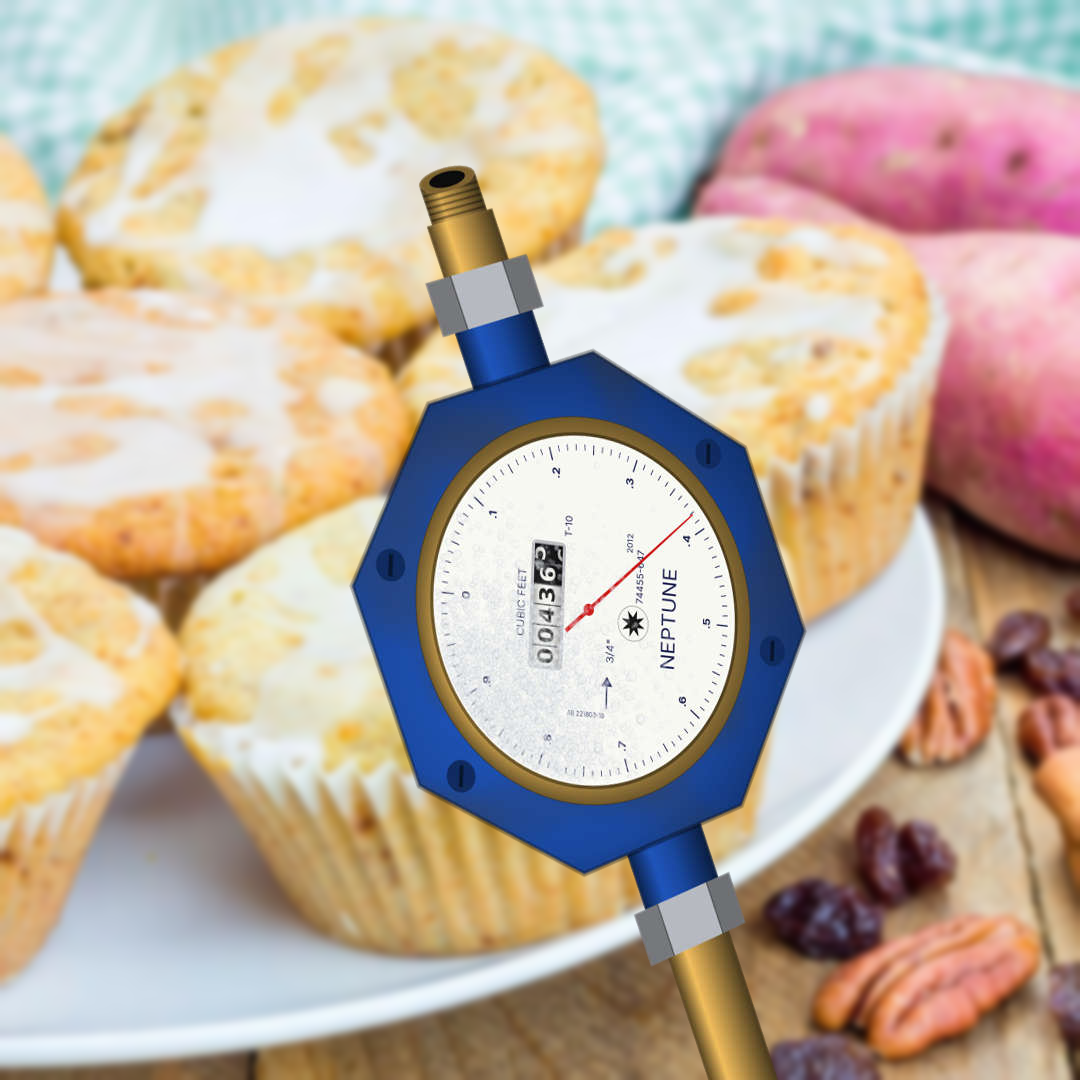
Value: 4365.38 ft³
